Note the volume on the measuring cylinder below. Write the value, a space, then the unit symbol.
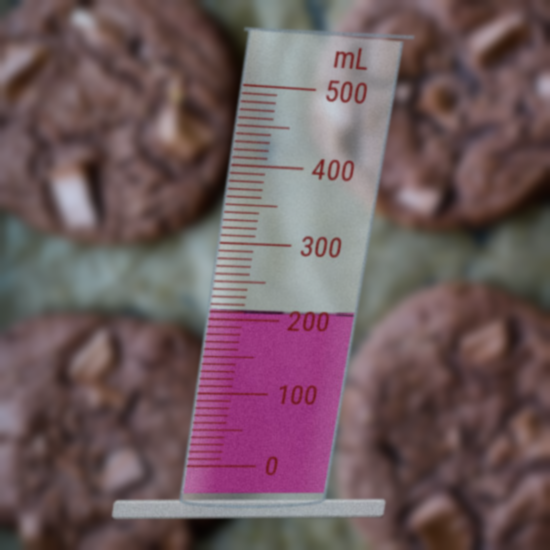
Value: 210 mL
